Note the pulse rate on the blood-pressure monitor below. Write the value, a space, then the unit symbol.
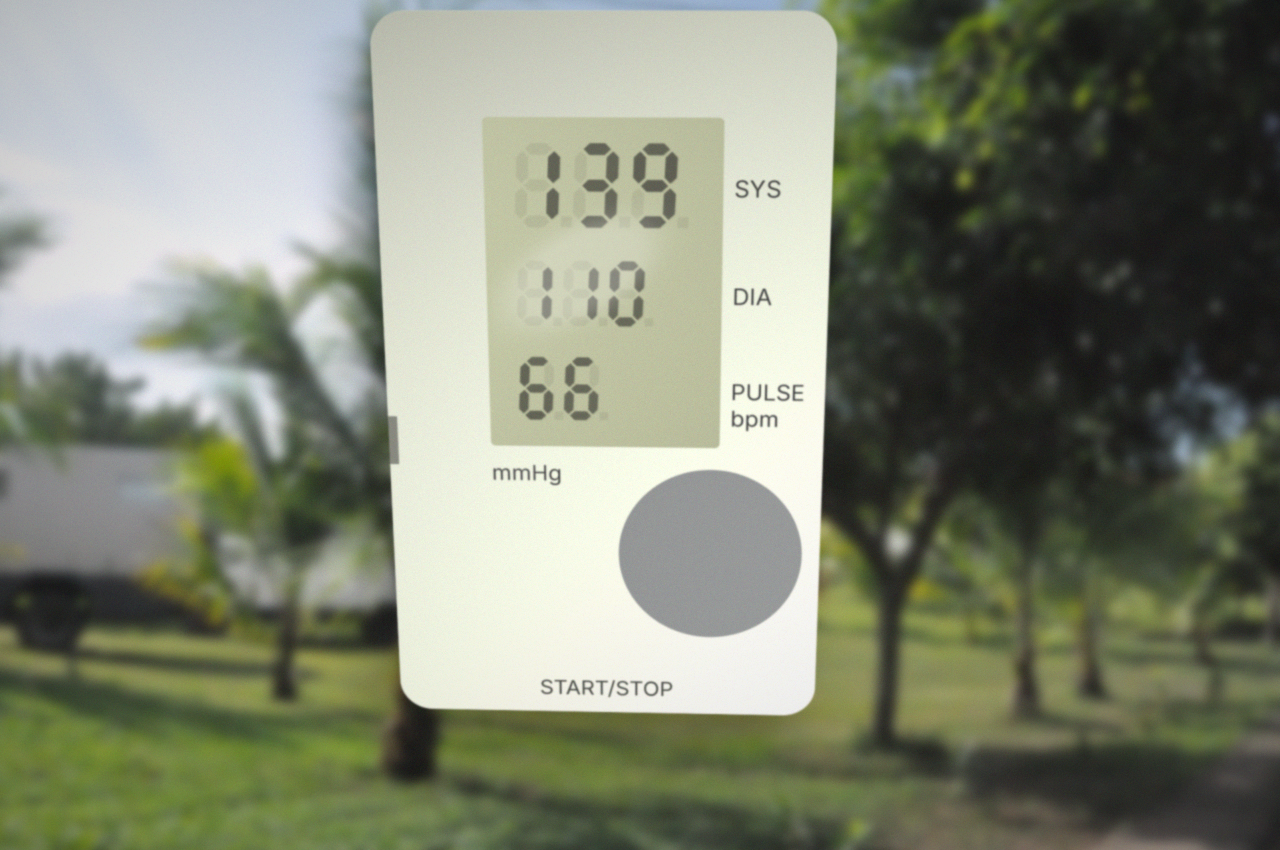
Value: 66 bpm
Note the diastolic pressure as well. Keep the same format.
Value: 110 mmHg
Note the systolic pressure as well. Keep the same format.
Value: 139 mmHg
